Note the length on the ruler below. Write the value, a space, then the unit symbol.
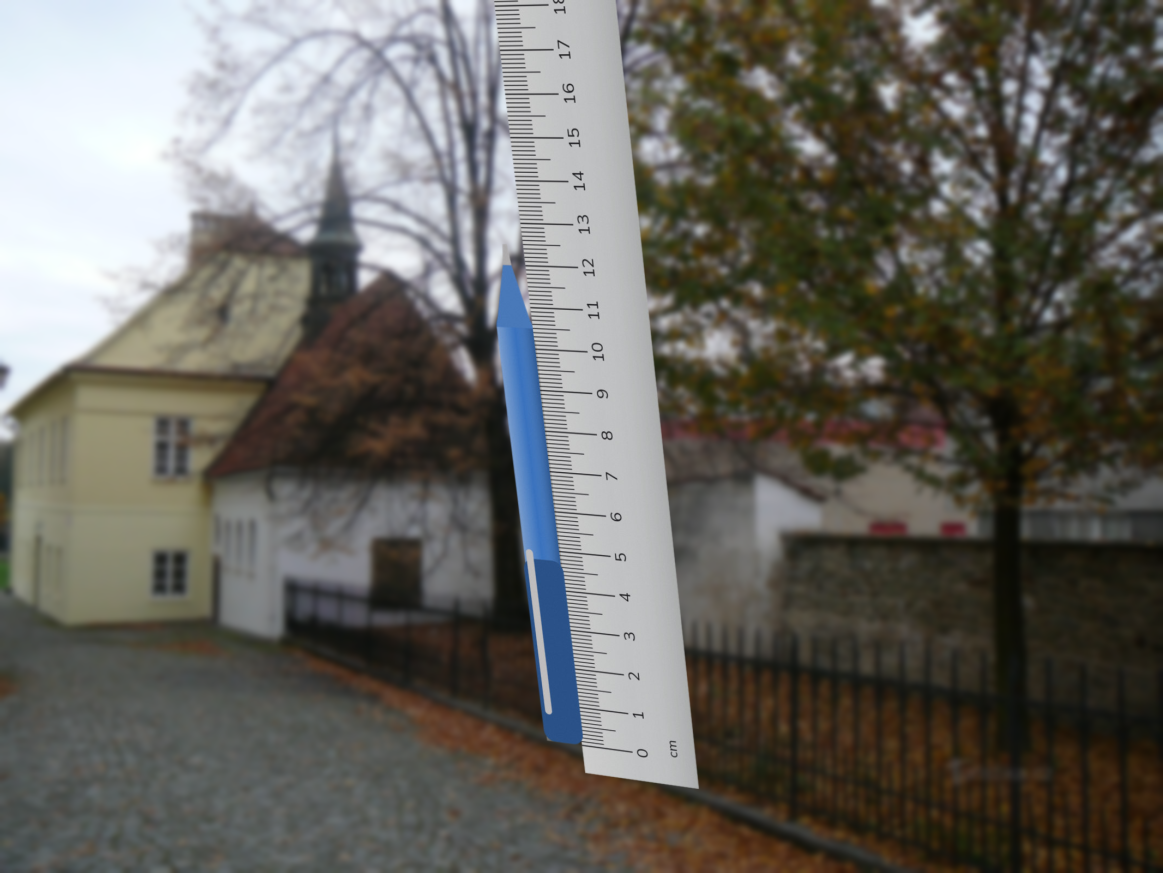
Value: 12.5 cm
